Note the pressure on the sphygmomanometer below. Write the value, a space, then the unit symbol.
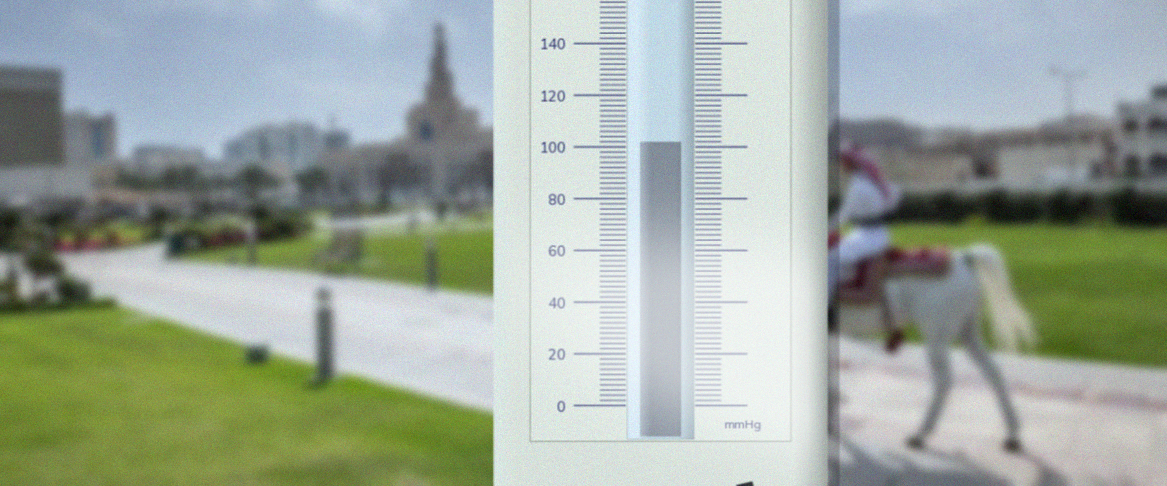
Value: 102 mmHg
